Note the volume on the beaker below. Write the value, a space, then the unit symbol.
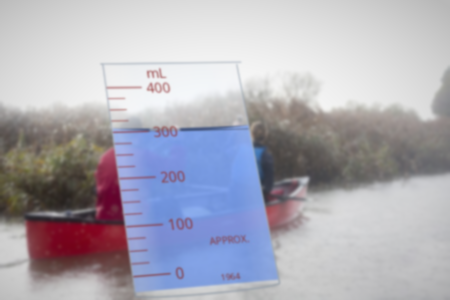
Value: 300 mL
